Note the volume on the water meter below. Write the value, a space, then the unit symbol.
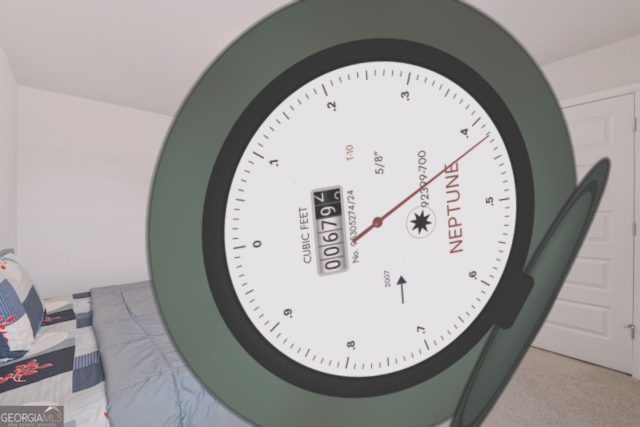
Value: 6792.42 ft³
